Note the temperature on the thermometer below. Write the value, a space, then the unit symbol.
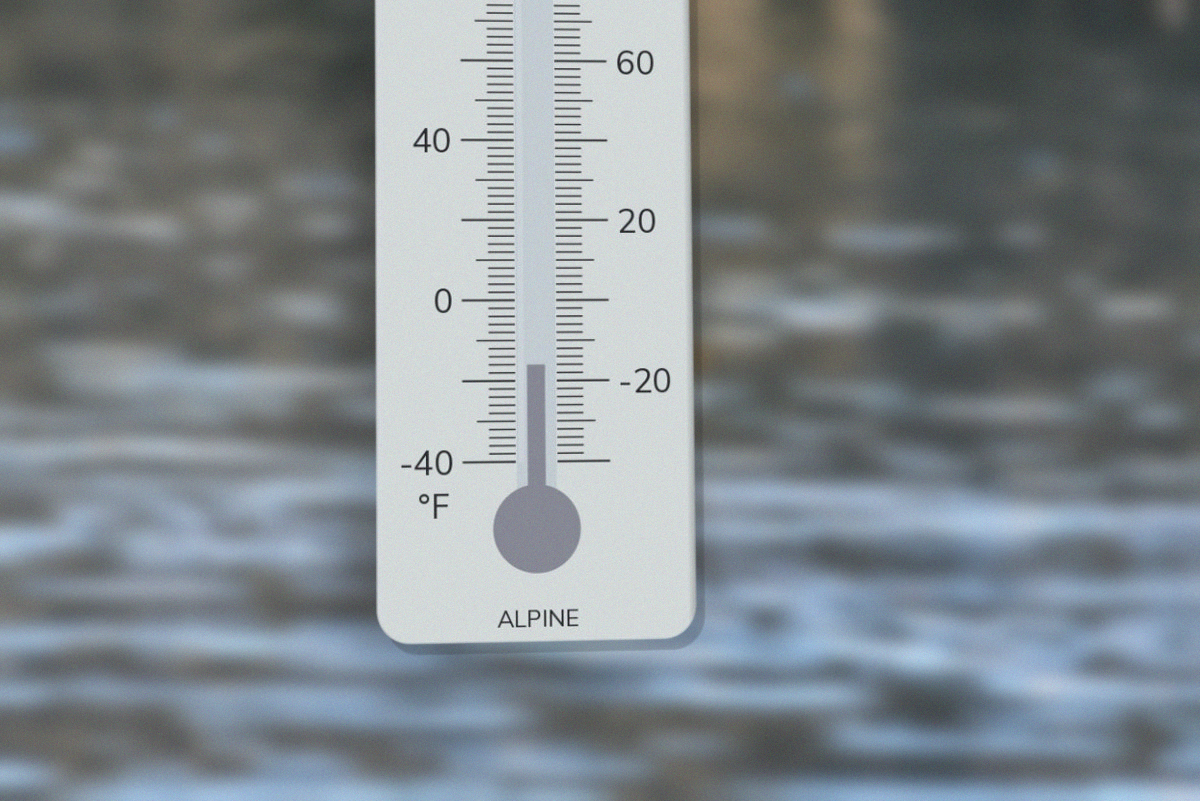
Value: -16 °F
